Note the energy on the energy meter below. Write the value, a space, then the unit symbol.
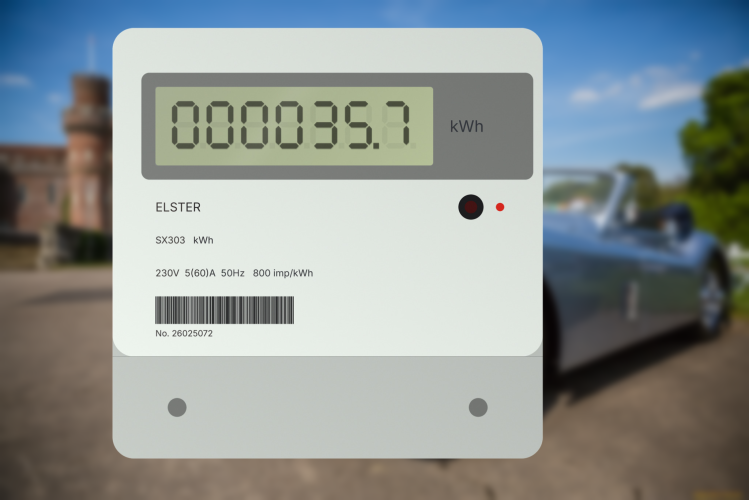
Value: 35.7 kWh
